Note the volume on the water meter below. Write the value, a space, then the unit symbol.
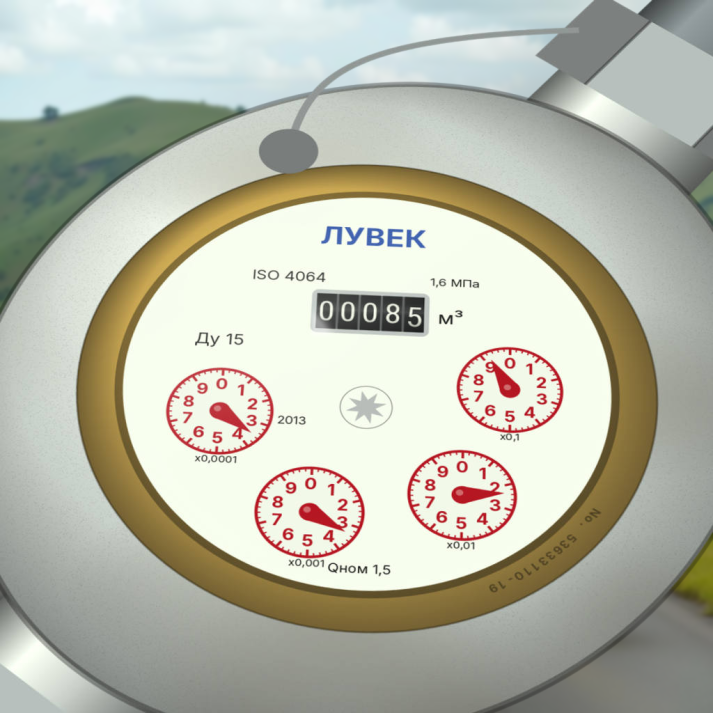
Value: 84.9233 m³
